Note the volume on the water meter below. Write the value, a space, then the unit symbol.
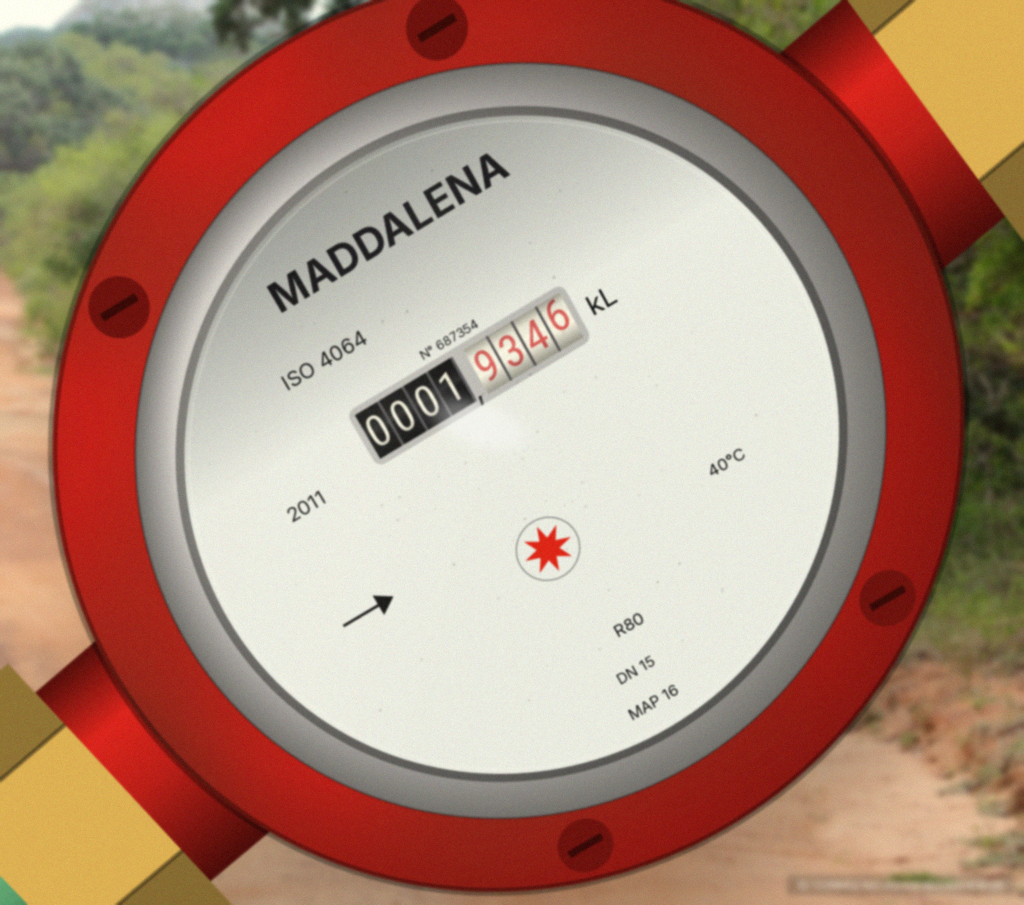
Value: 1.9346 kL
